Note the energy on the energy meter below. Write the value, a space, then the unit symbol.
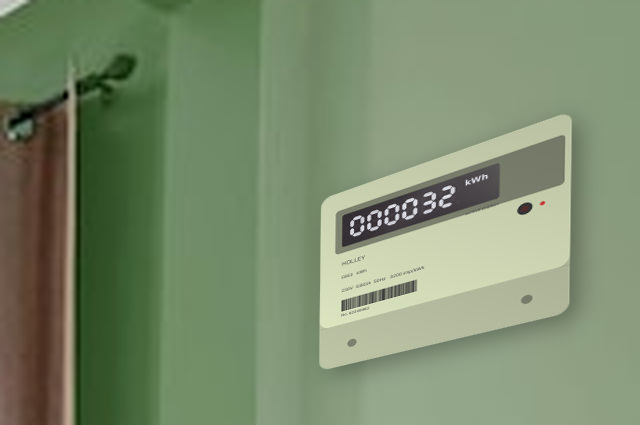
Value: 32 kWh
